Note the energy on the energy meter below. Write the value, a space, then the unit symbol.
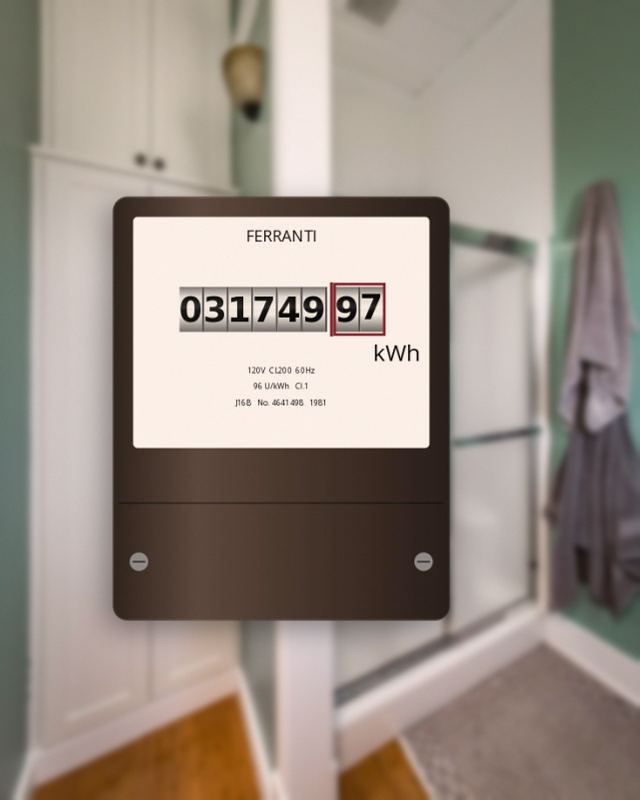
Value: 31749.97 kWh
